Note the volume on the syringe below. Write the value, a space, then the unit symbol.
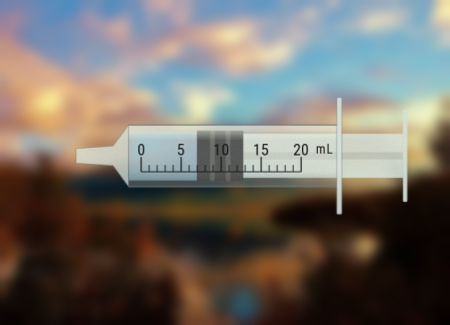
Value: 7 mL
